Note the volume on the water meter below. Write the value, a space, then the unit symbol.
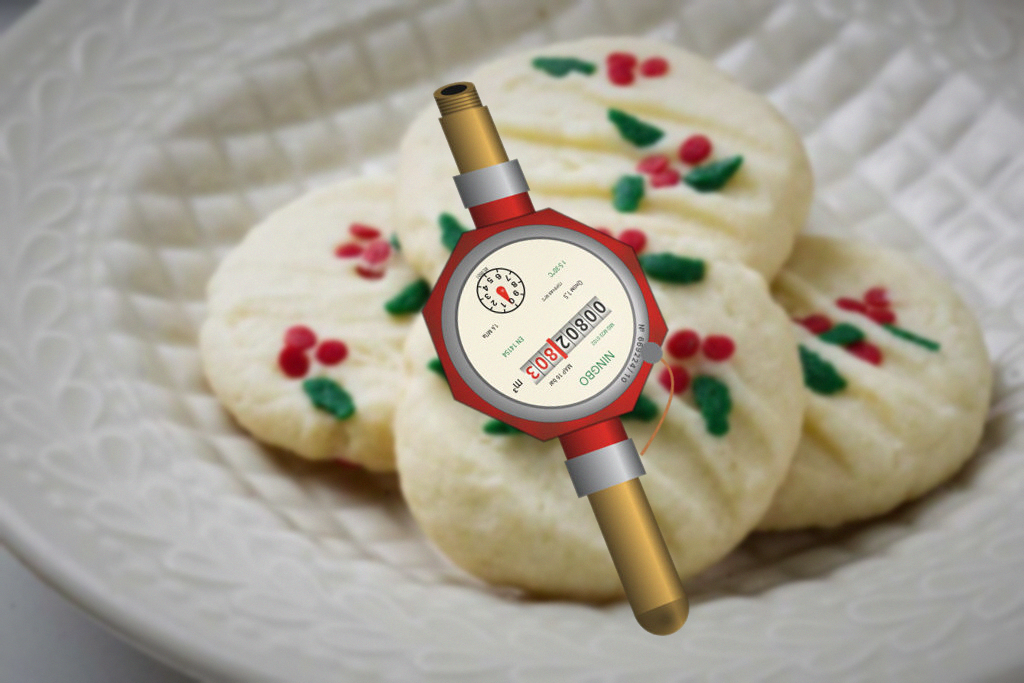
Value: 802.8030 m³
